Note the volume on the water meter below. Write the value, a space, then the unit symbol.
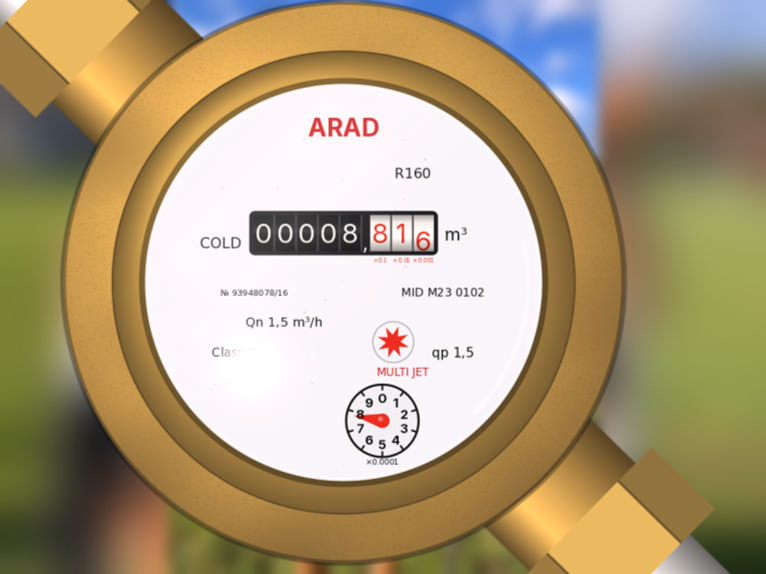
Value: 8.8157 m³
